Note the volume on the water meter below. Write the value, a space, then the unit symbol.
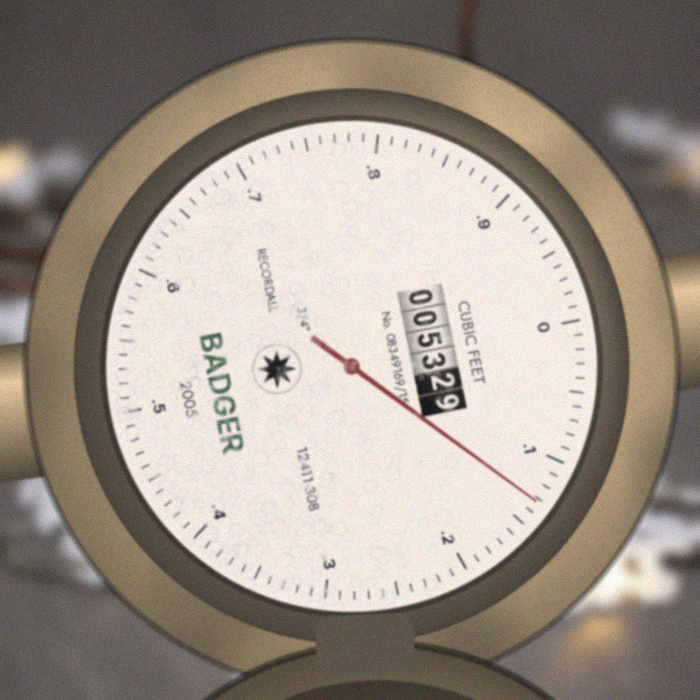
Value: 5329.13 ft³
